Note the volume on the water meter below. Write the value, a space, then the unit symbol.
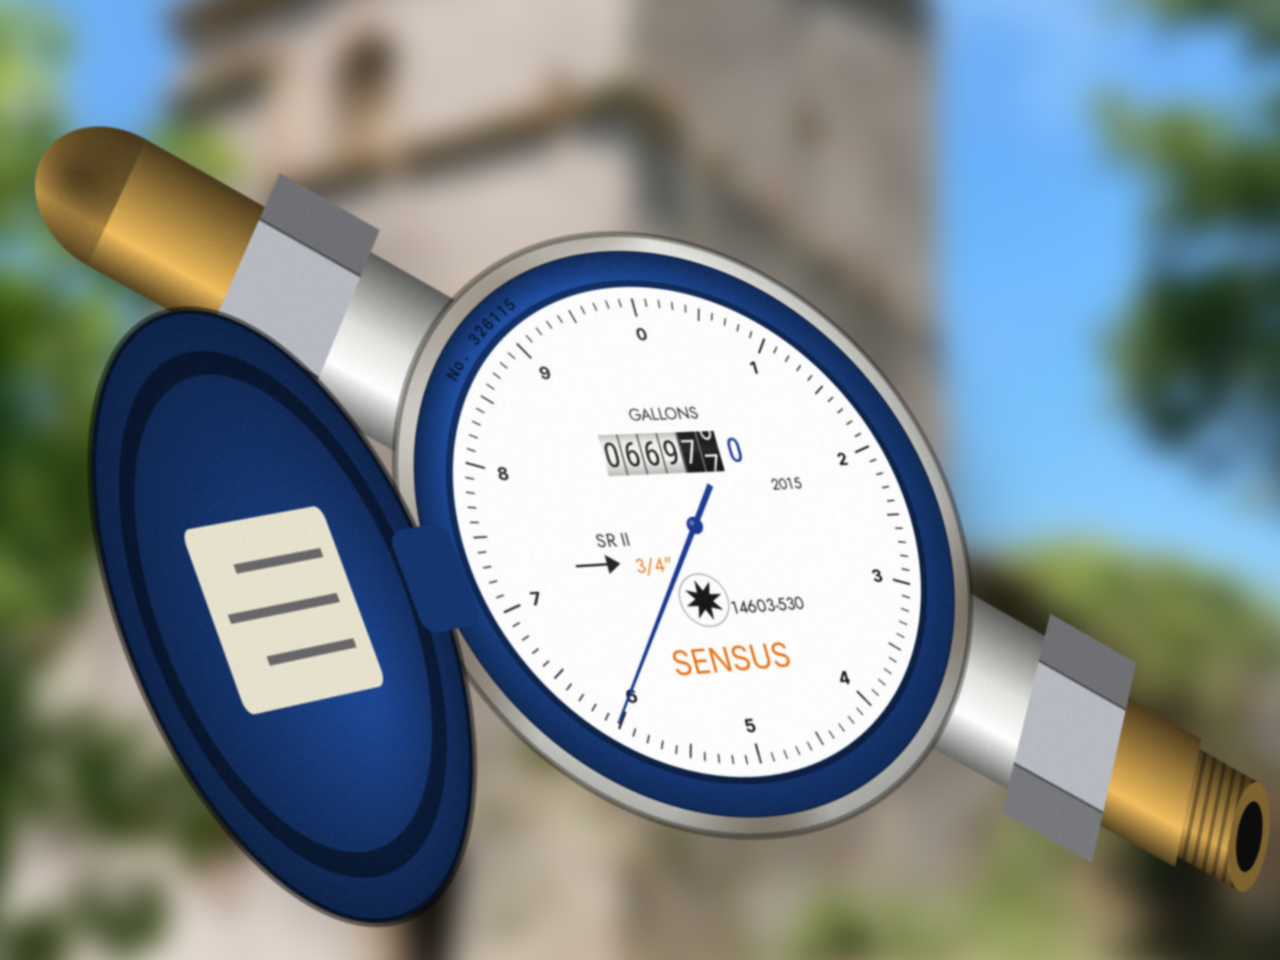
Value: 669766.0 gal
